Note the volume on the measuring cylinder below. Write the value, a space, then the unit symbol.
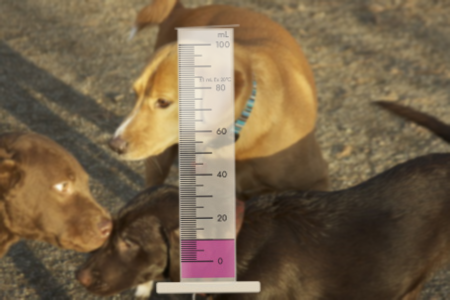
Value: 10 mL
